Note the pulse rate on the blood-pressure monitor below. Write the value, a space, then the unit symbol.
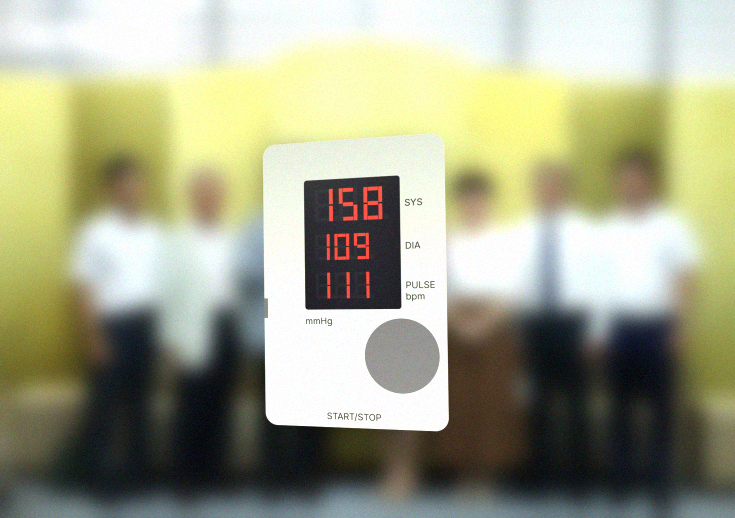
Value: 111 bpm
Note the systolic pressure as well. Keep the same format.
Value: 158 mmHg
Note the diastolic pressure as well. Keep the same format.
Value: 109 mmHg
